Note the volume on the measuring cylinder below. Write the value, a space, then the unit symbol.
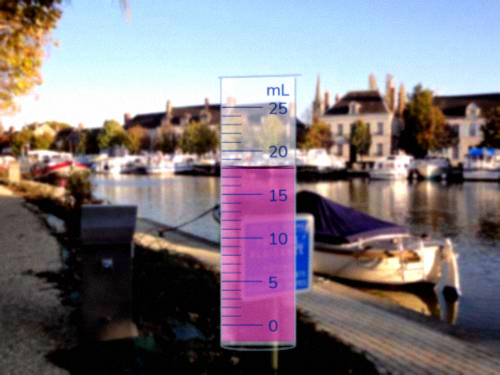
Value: 18 mL
